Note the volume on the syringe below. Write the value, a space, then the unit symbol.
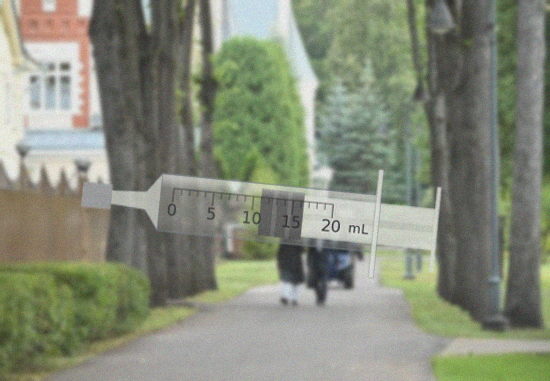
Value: 11 mL
